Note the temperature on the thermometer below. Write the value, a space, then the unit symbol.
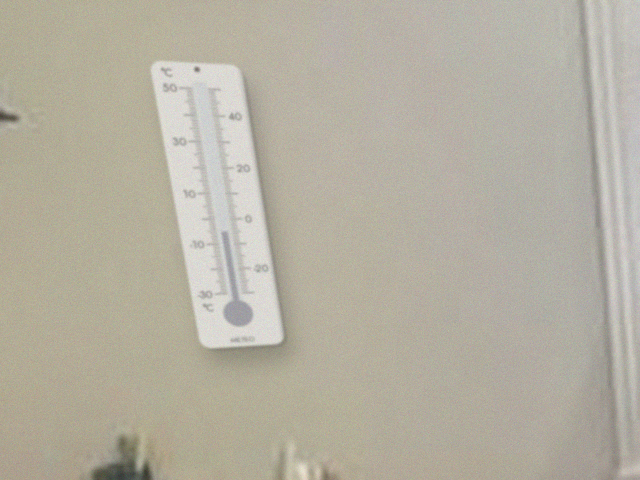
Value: -5 °C
